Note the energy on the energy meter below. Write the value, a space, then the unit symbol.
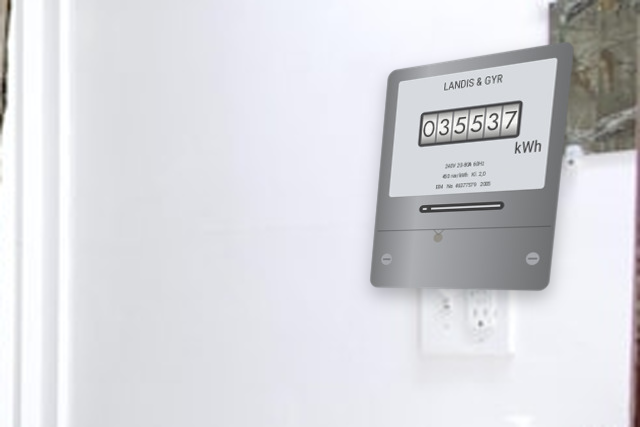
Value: 35537 kWh
